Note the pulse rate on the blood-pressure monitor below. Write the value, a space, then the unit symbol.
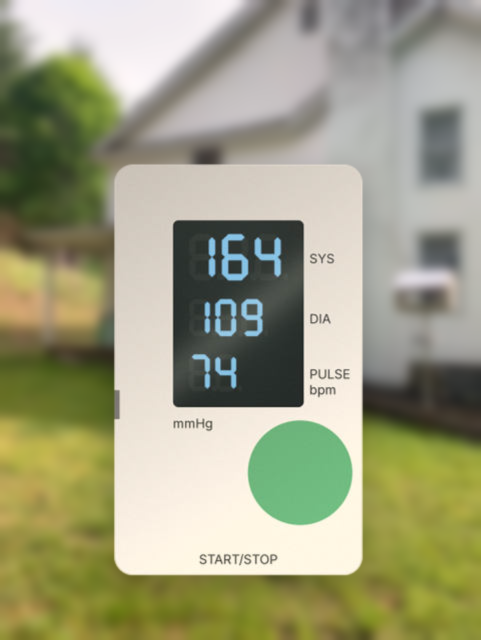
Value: 74 bpm
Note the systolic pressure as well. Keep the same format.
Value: 164 mmHg
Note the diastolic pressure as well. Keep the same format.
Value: 109 mmHg
